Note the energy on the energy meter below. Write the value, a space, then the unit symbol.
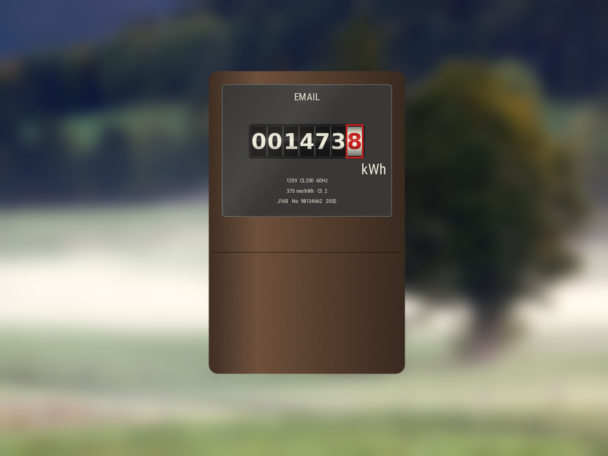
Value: 1473.8 kWh
